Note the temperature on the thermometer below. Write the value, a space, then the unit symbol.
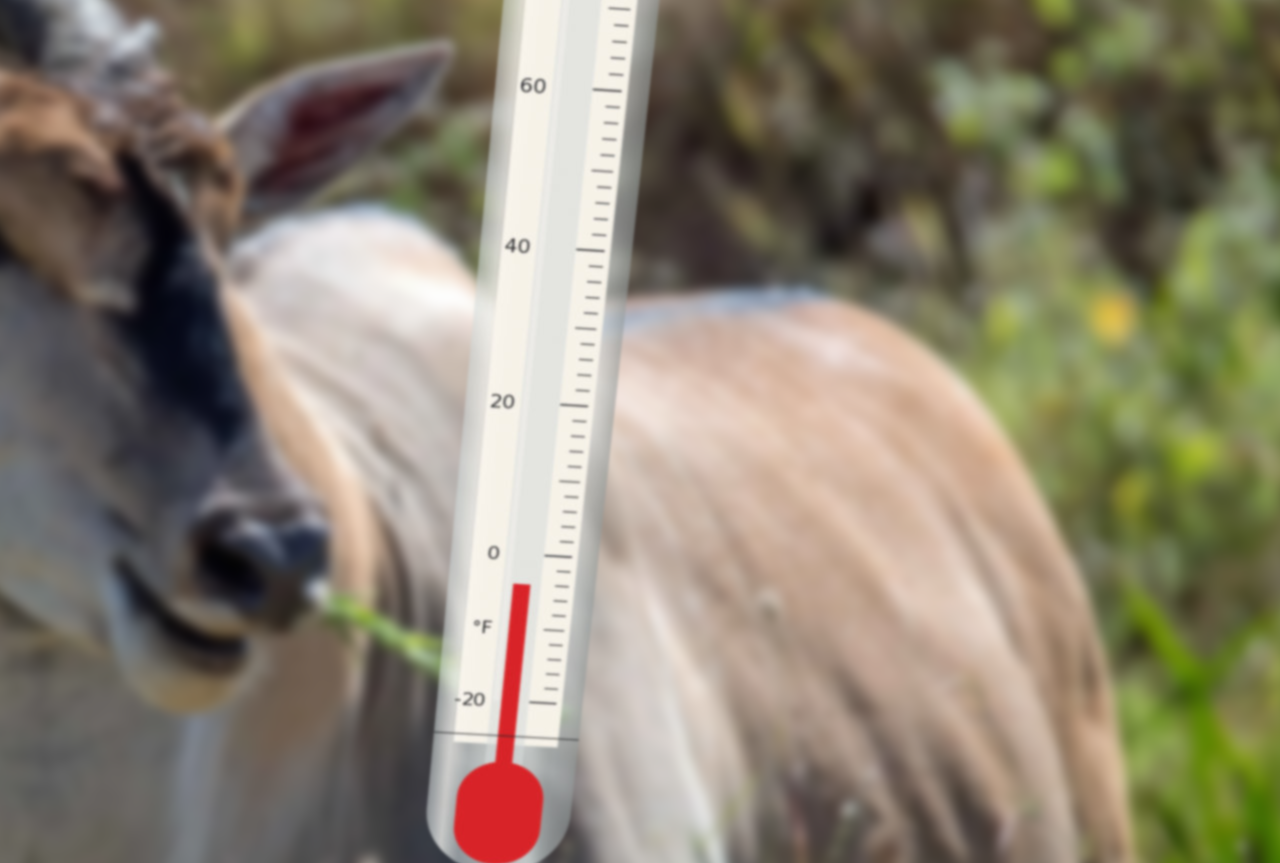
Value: -4 °F
